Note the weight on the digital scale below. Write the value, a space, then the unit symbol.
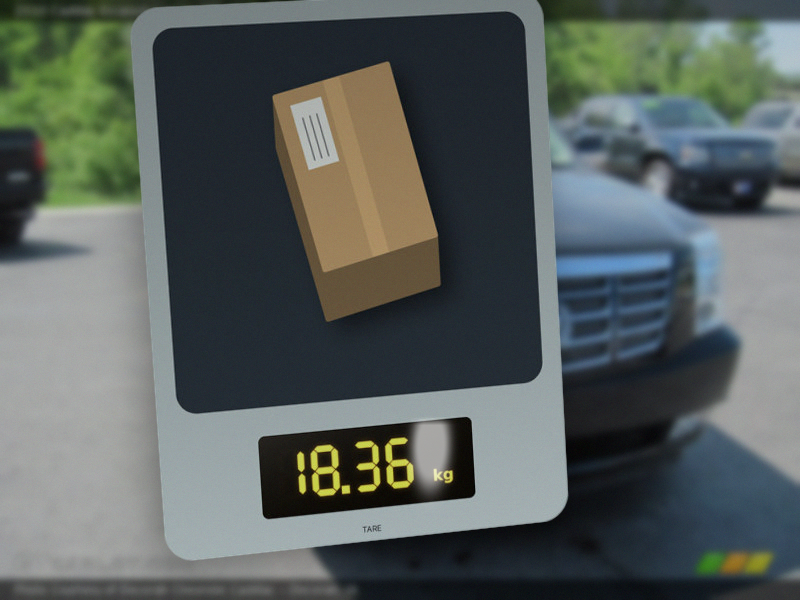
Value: 18.36 kg
